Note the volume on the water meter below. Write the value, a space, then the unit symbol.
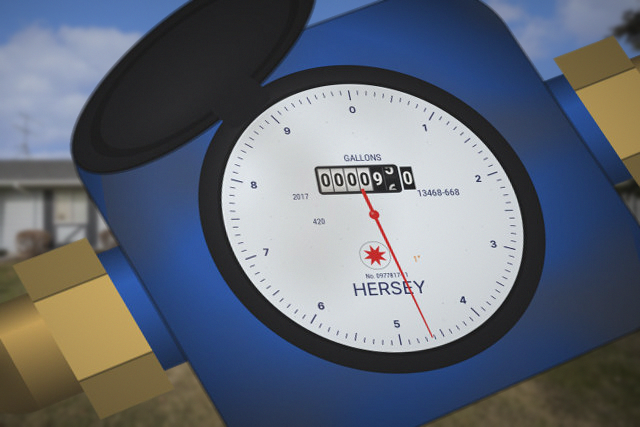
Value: 954.6 gal
